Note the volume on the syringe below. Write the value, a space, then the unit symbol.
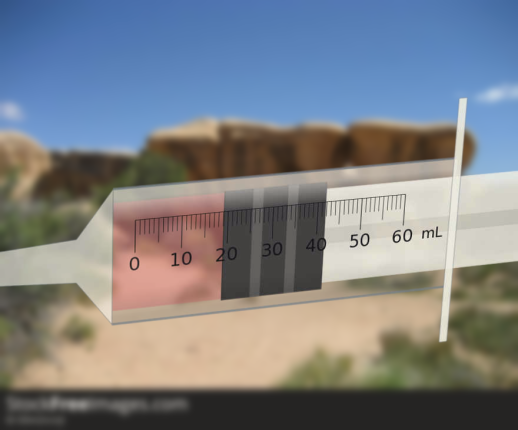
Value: 19 mL
